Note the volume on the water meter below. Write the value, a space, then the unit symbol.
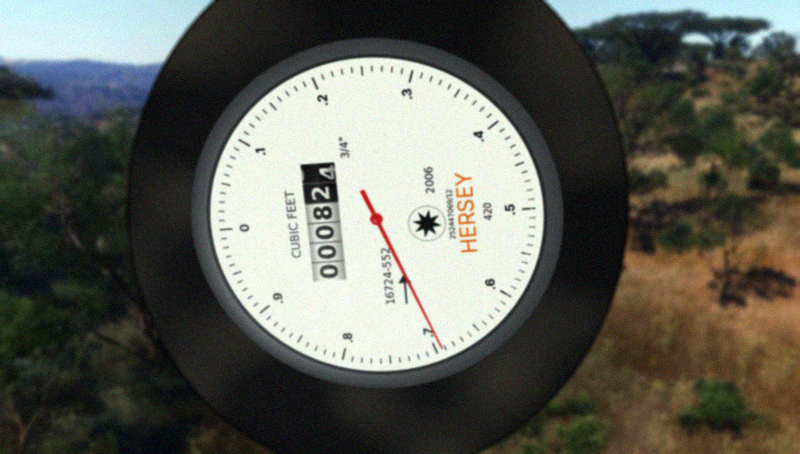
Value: 823.69 ft³
